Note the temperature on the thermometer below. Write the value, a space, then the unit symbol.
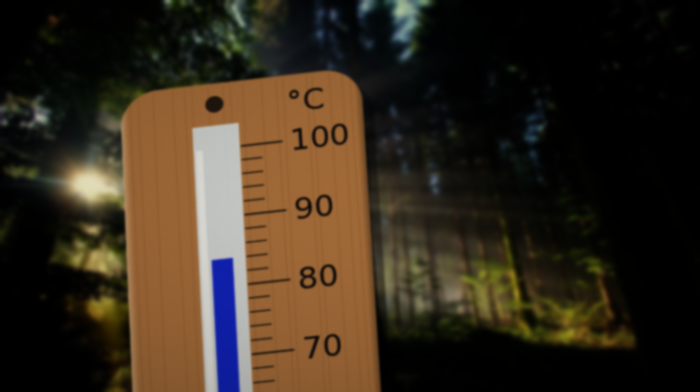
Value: 84 °C
